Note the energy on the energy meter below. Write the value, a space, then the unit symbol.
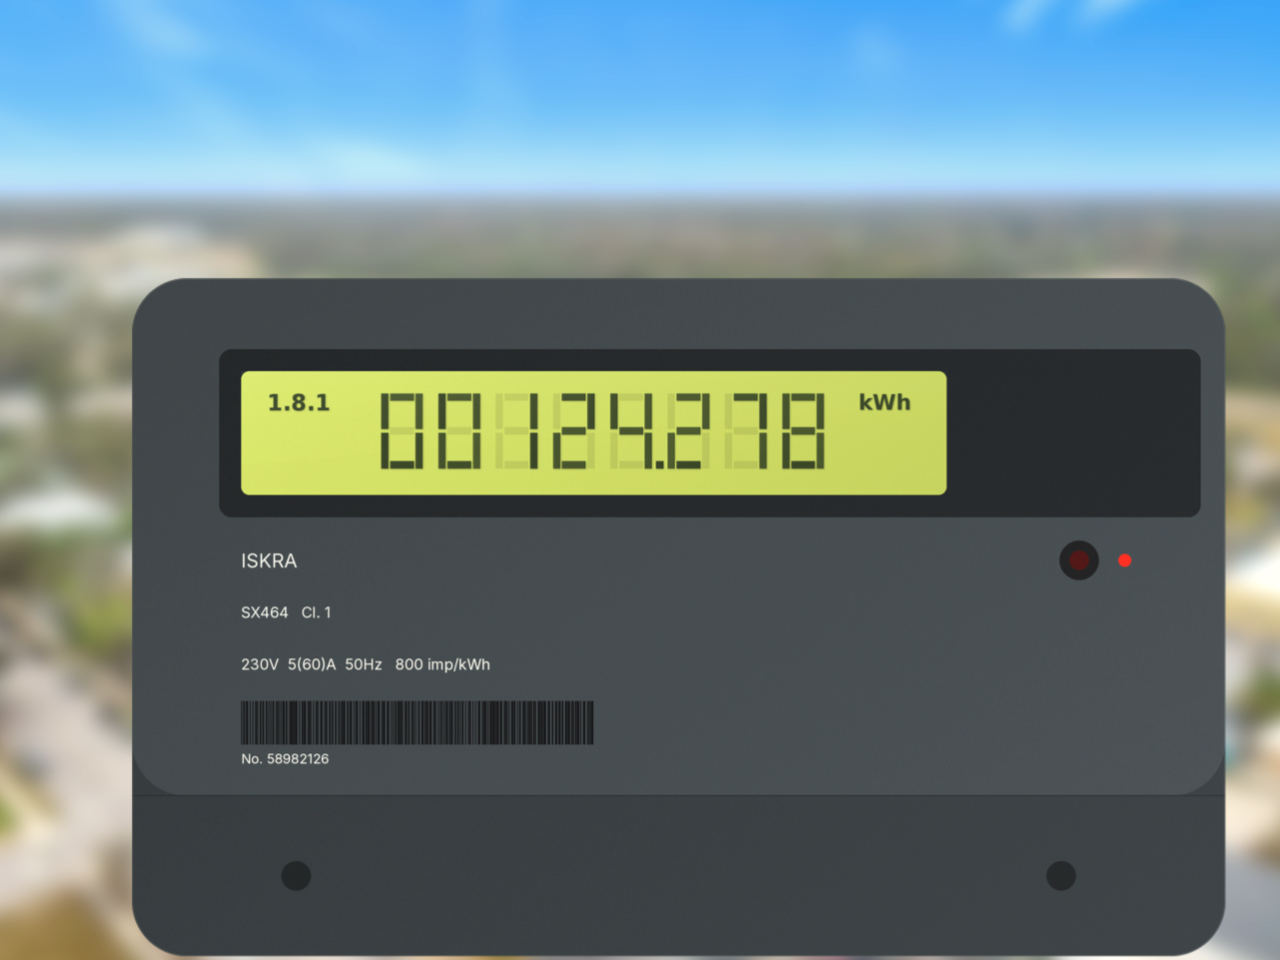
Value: 124.278 kWh
